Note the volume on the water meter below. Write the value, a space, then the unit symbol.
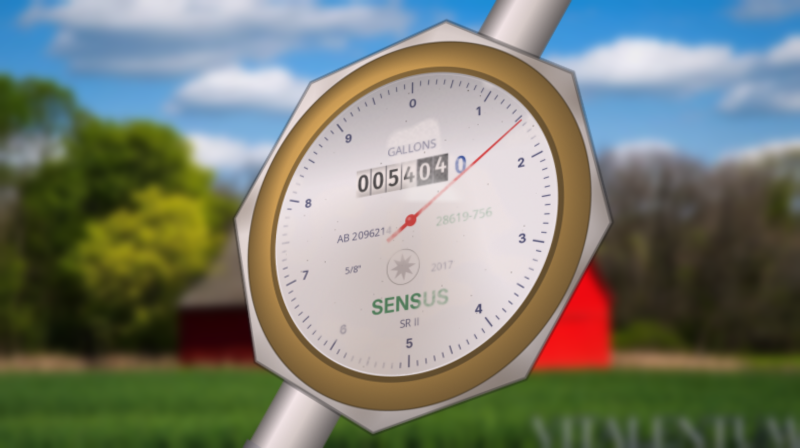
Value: 54041.5 gal
